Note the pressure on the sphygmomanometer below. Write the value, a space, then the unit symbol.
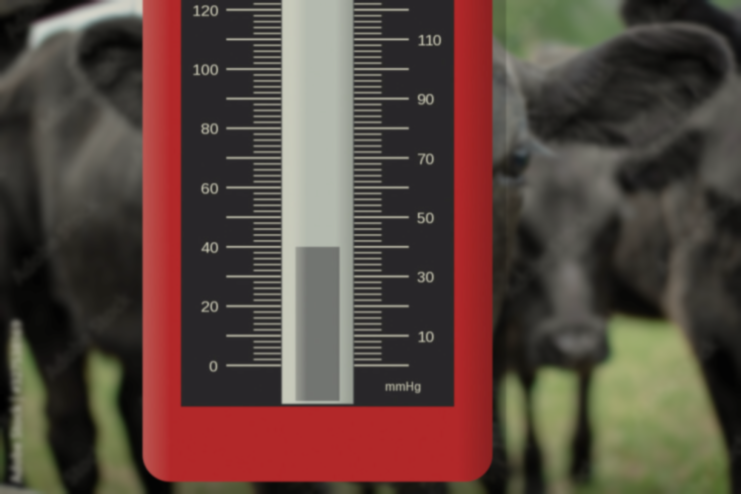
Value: 40 mmHg
